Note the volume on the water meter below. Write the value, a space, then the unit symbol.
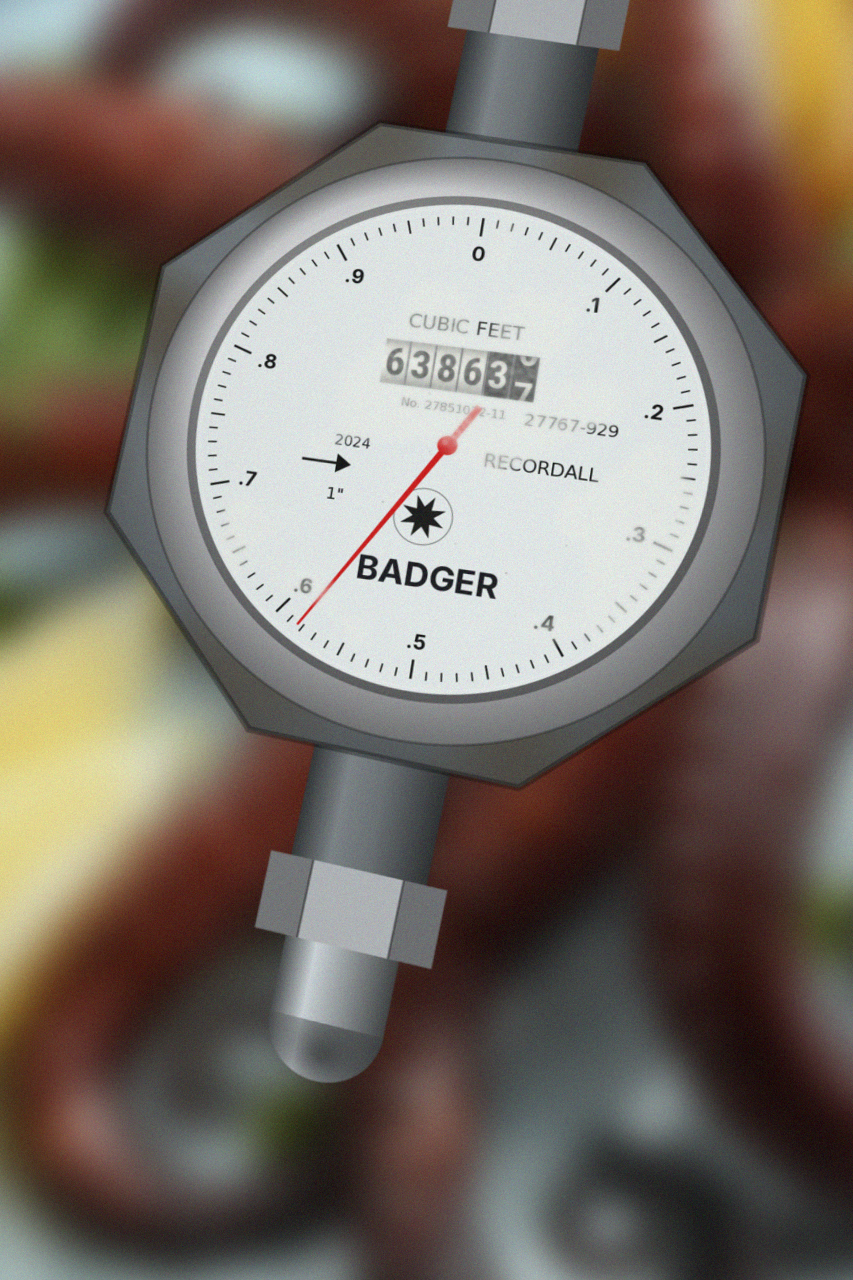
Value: 638636.58 ft³
